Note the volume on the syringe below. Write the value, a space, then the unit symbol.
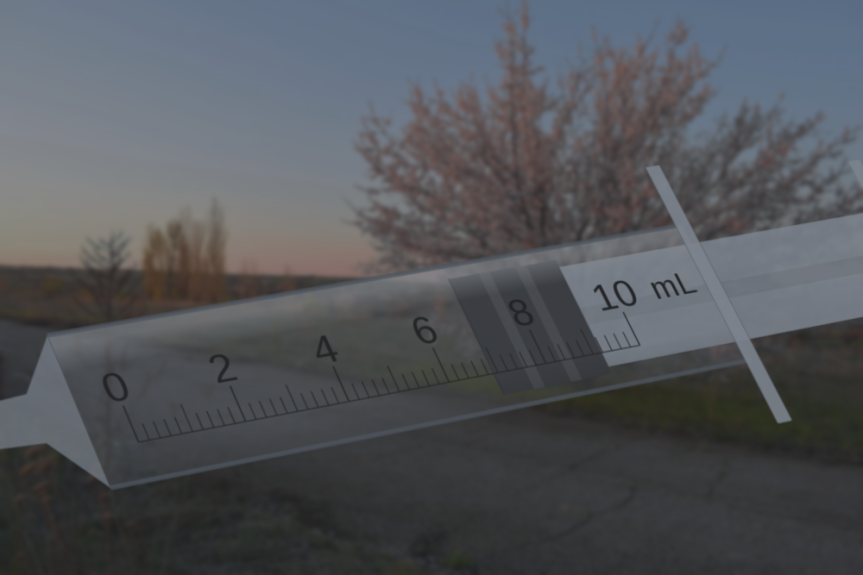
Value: 6.9 mL
